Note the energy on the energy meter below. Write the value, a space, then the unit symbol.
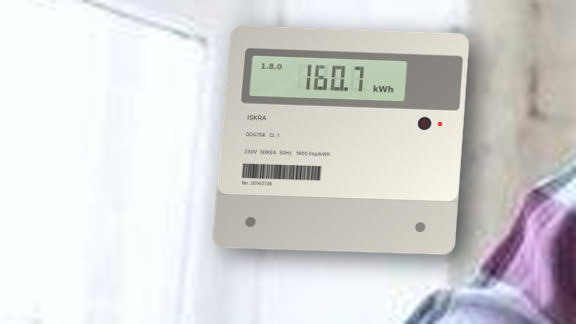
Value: 160.7 kWh
